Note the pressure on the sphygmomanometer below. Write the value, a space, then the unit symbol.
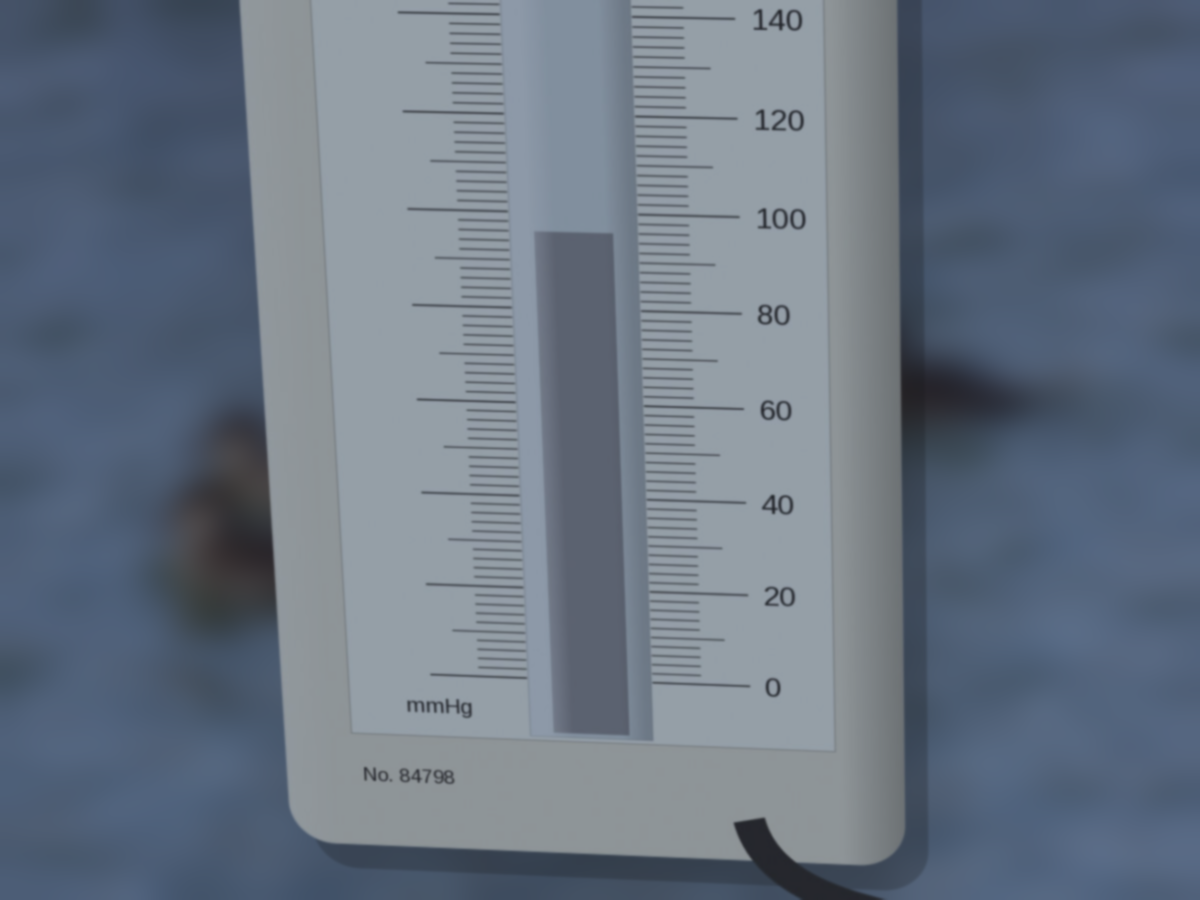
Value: 96 mmHg
